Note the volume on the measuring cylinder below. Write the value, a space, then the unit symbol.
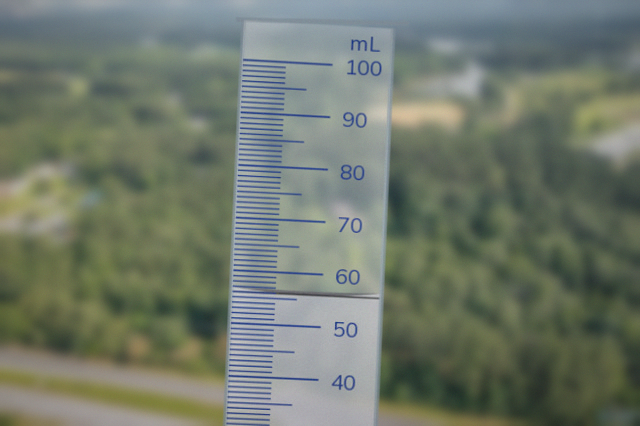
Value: 56 mL
